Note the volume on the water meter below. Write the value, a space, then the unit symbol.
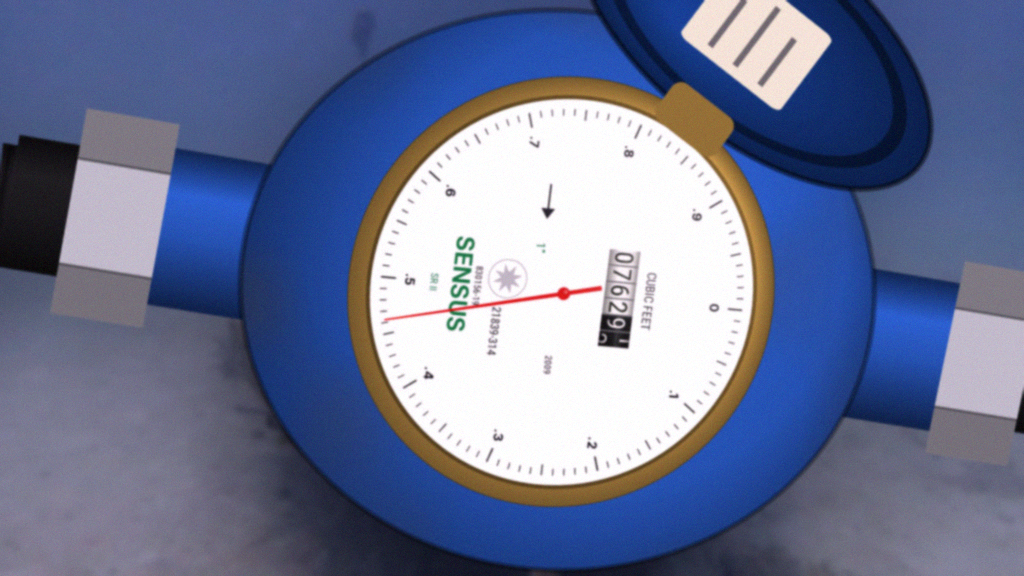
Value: 76291.46 ft³
